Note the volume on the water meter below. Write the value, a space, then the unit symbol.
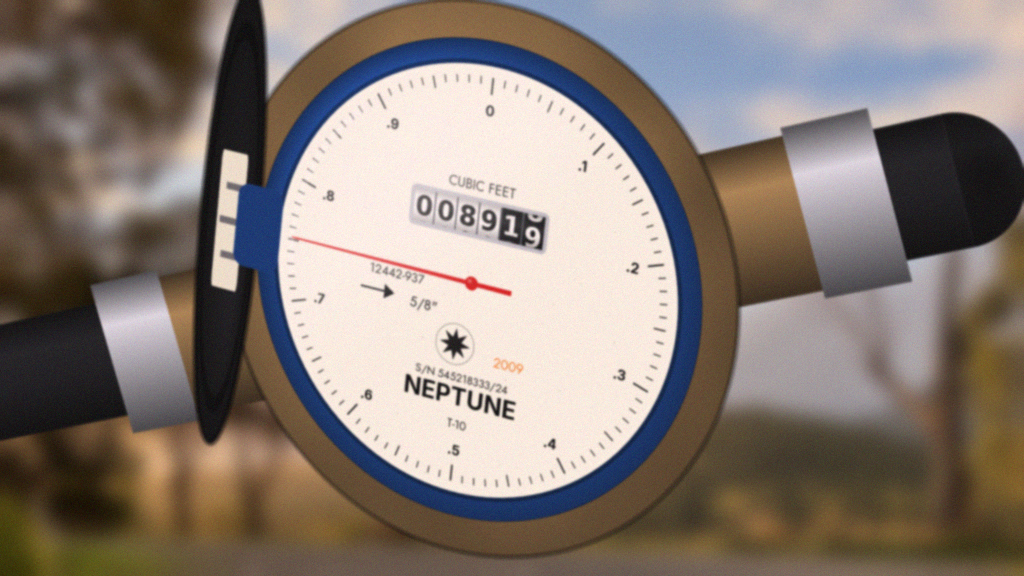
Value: 8918.75 ft³
